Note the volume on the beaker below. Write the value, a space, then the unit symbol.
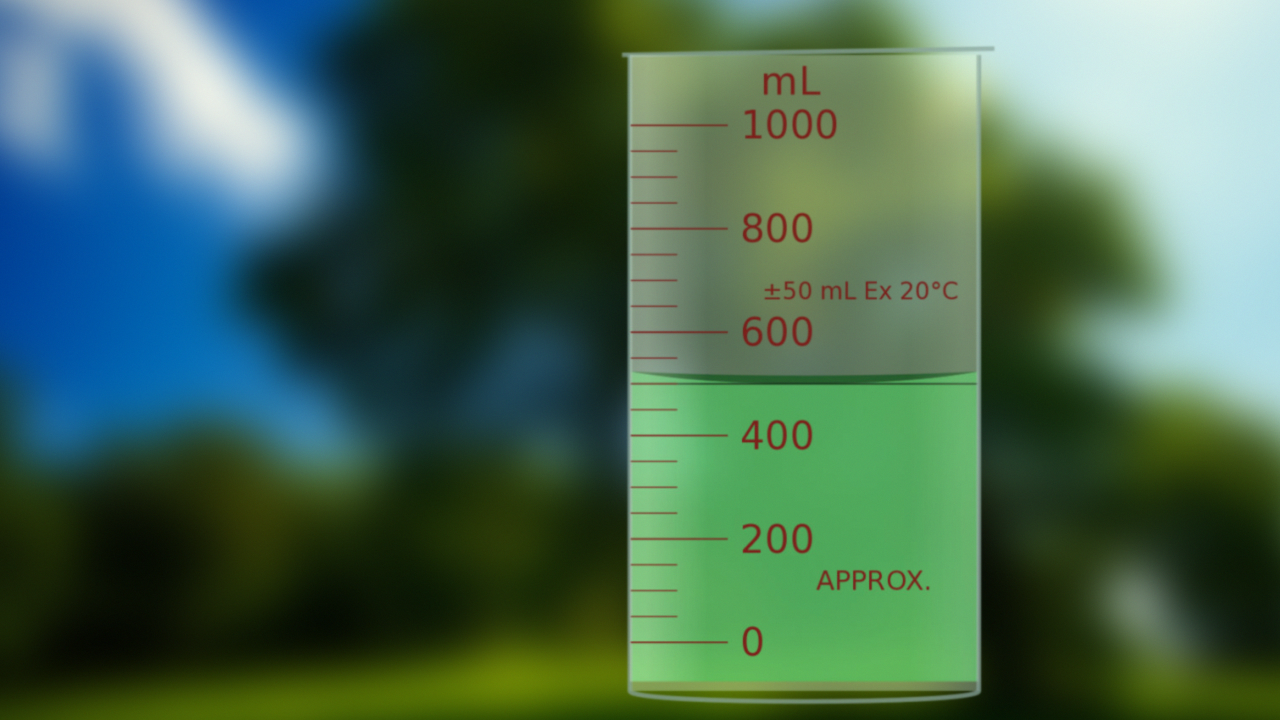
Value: 500 mL
